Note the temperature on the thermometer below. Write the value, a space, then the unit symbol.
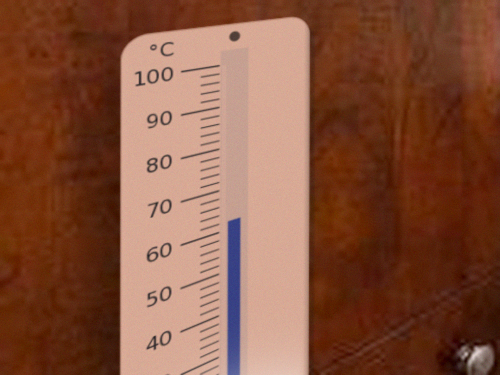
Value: 62 °C
